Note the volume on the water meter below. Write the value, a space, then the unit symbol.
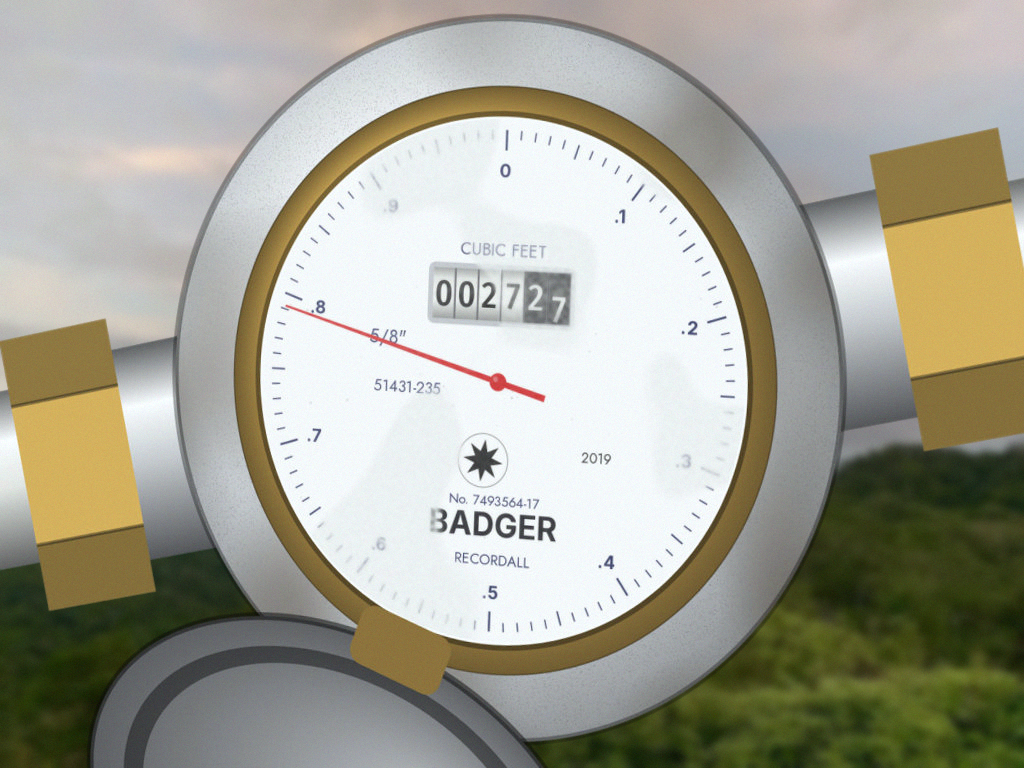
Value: 2726.79 ft³
